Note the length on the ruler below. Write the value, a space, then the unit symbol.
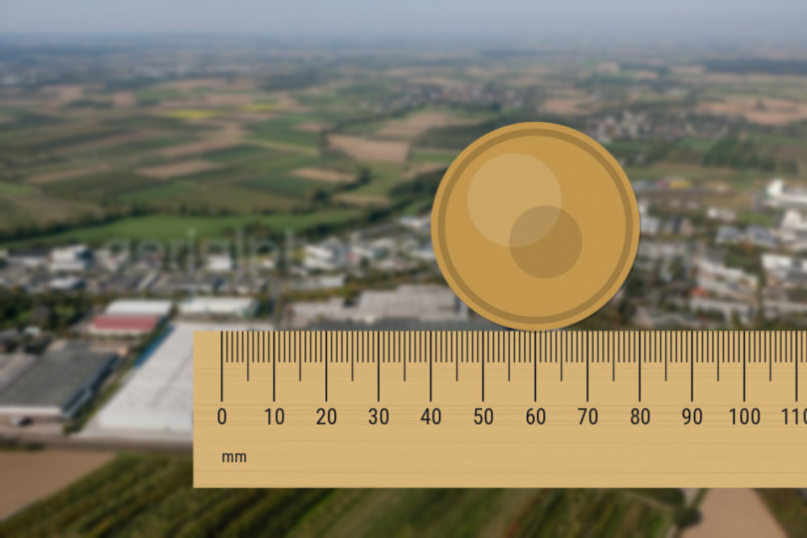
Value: 40 mm
